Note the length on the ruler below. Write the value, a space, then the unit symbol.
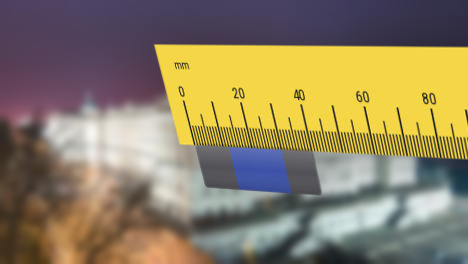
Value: 40 mm
